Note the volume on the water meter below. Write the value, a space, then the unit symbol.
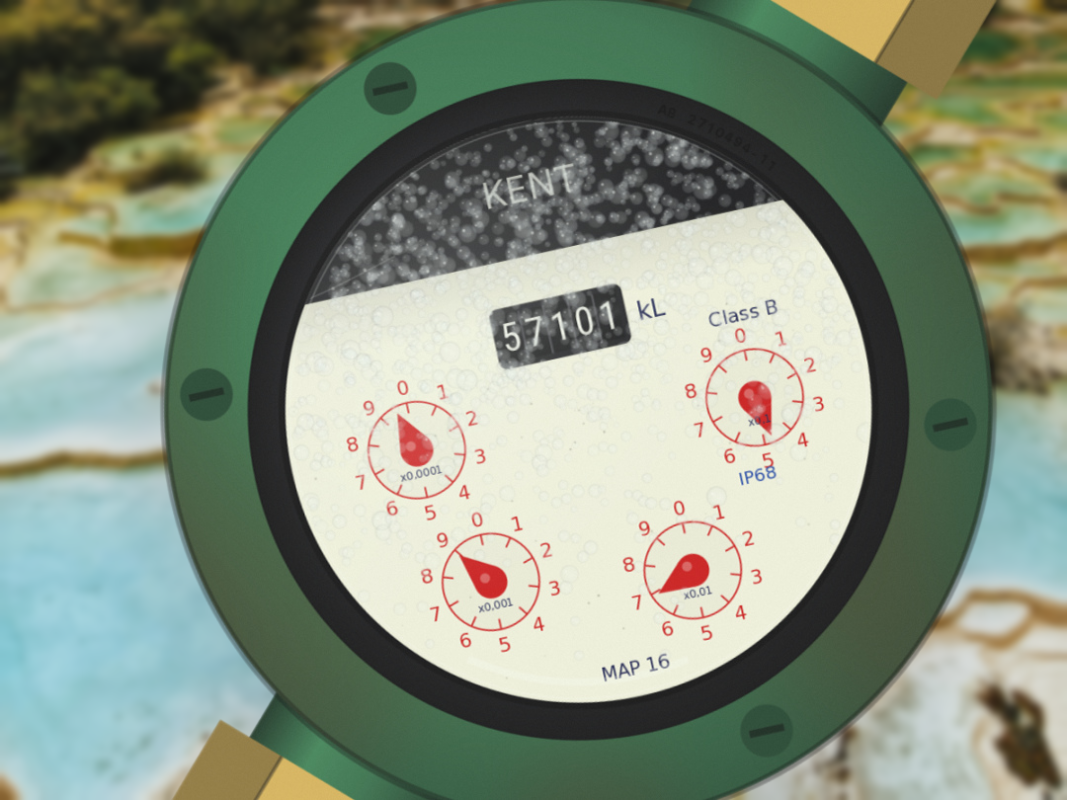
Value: 57101.4689 kL
